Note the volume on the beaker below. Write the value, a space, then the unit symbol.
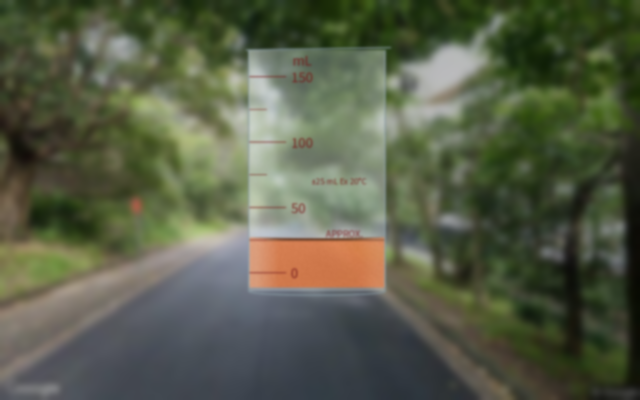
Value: 25 mL
